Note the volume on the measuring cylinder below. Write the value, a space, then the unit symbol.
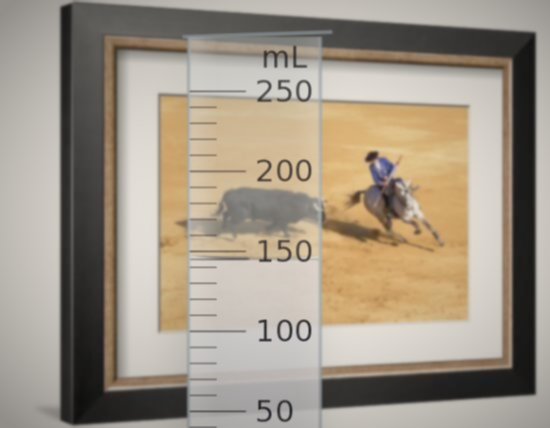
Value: 145 mL
